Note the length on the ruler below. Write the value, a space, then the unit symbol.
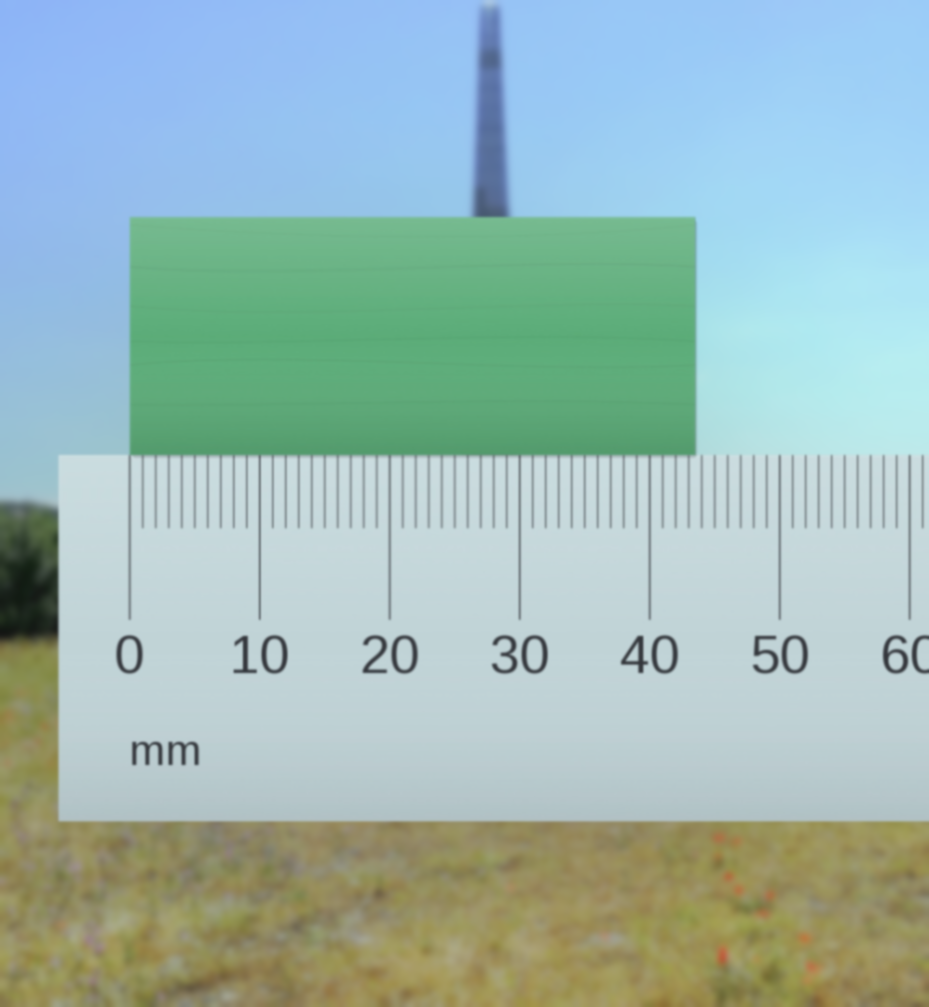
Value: 43.5 mm
